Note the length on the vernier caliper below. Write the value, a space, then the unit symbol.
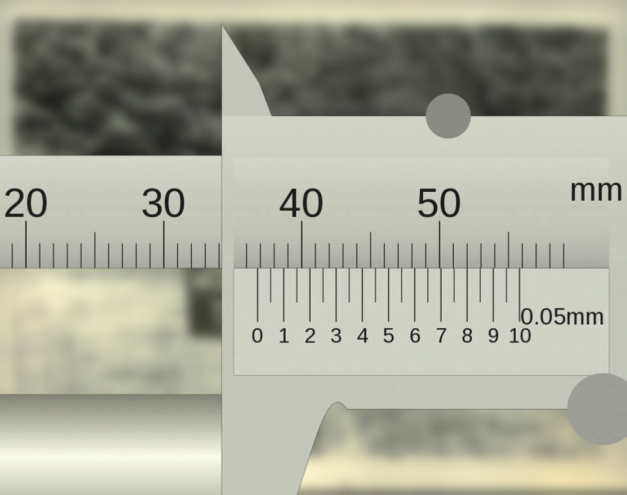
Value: 36.8 mm
